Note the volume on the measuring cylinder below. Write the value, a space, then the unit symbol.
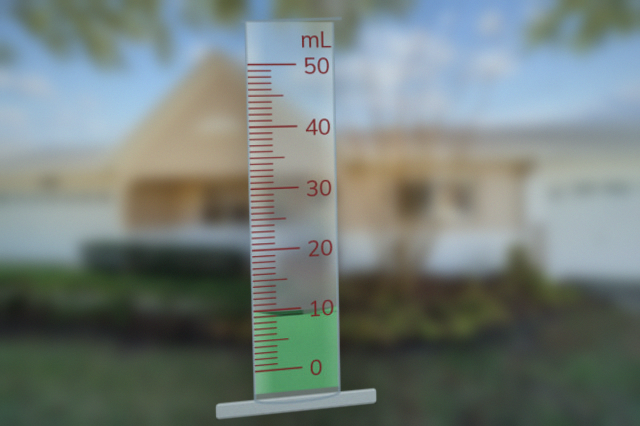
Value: 9 mL
